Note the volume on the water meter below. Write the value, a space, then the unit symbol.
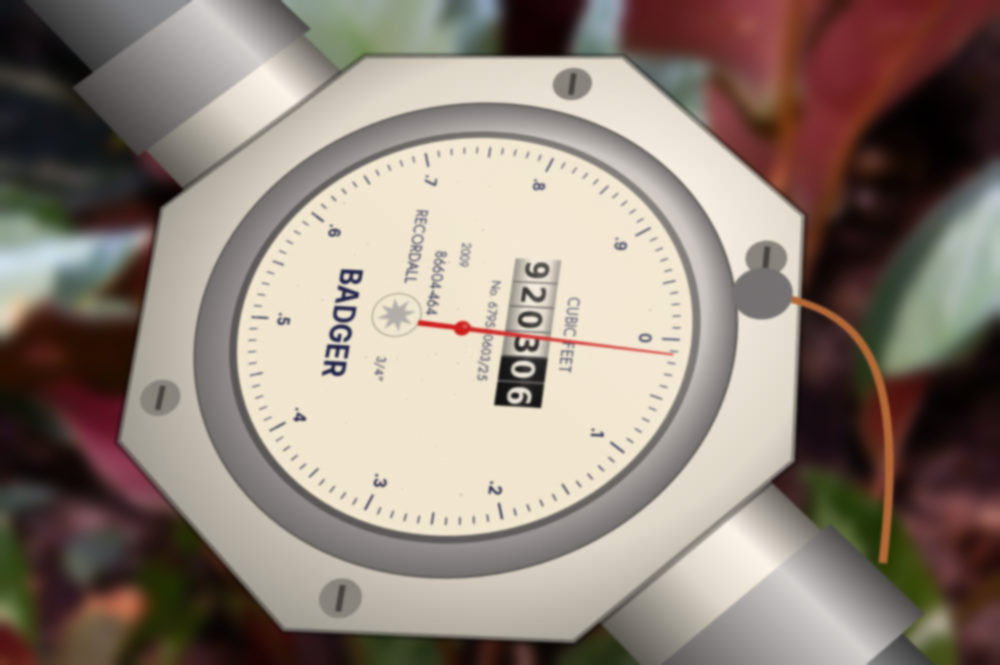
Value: 920306.01 ft³
